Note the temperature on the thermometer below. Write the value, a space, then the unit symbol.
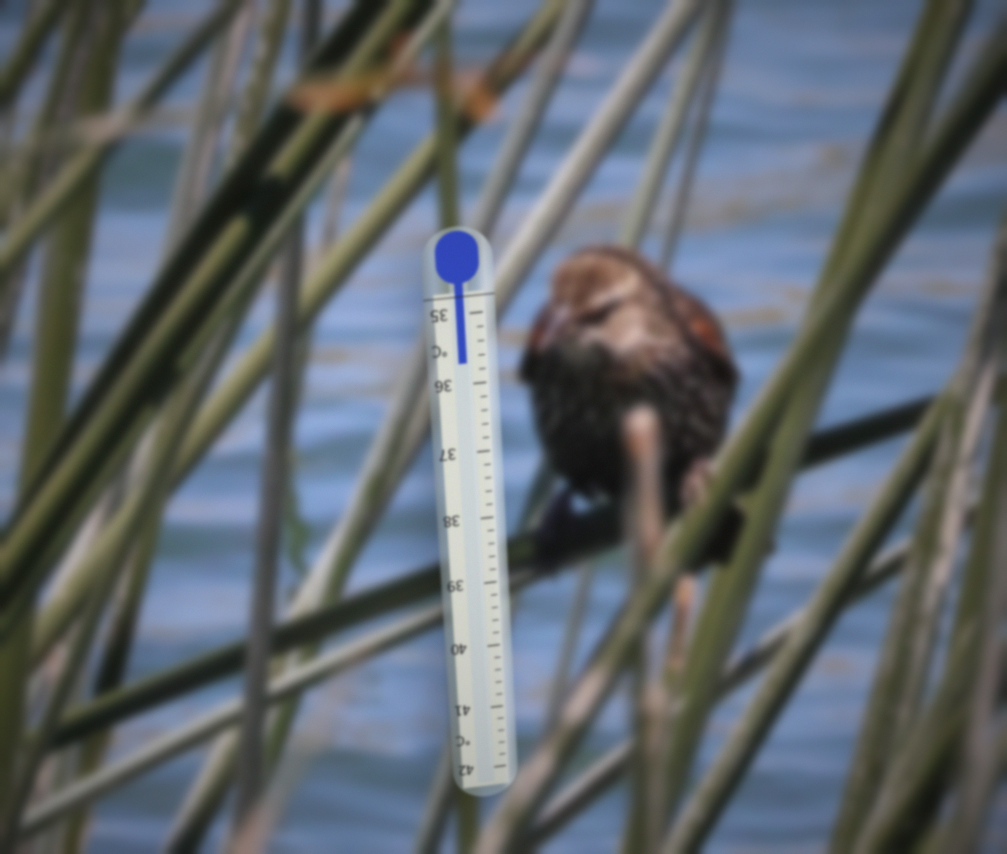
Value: 35.7 °C
